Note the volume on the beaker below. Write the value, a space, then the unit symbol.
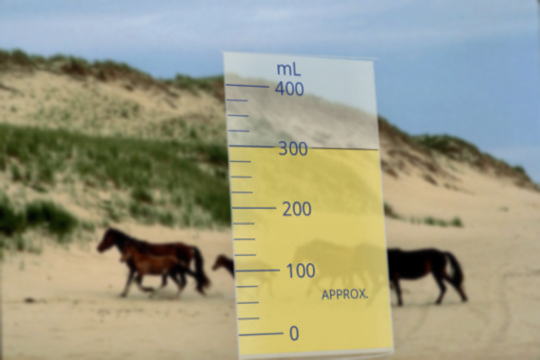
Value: 300 mL
